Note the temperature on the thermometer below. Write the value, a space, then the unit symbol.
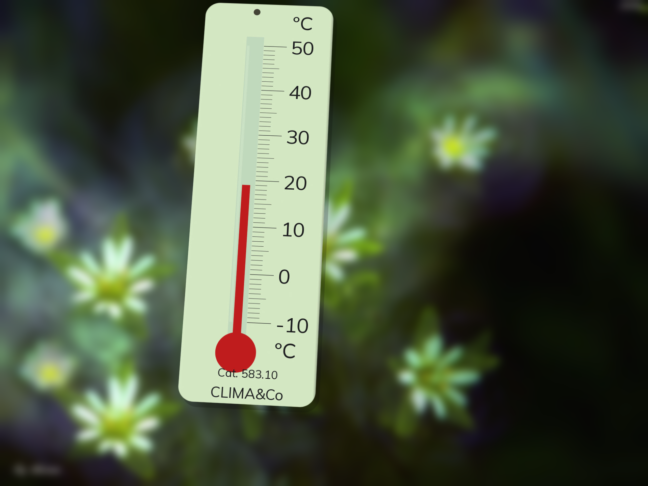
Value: 19 °C
